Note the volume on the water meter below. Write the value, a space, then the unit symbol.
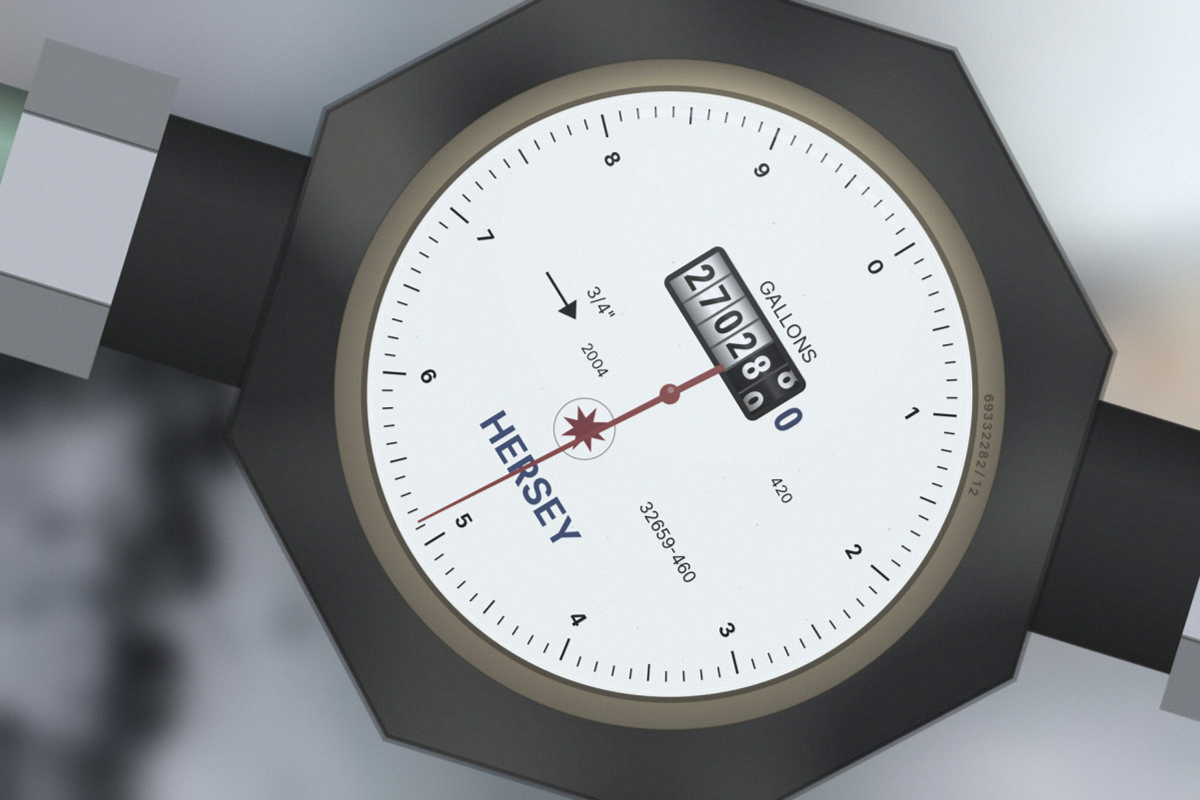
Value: 2702885.1 gal
